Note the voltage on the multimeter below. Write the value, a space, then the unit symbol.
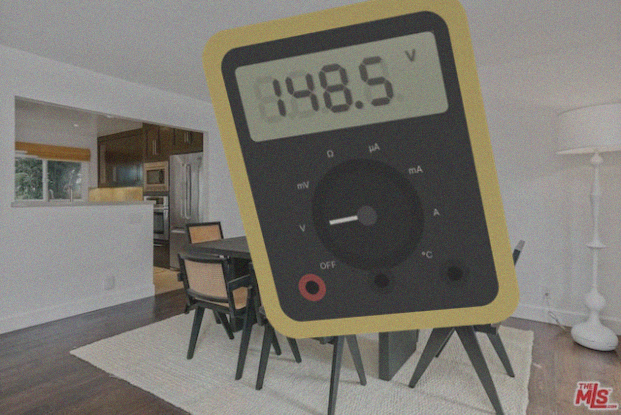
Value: 148.5 V
